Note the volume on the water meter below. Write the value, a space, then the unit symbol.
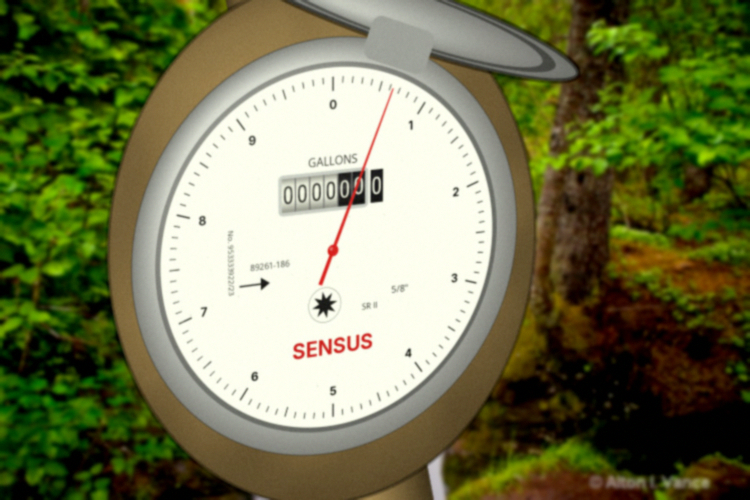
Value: 0.6 gal
